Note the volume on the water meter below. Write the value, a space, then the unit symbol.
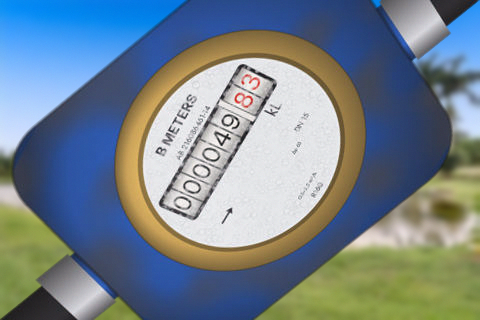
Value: 49.83 kL
